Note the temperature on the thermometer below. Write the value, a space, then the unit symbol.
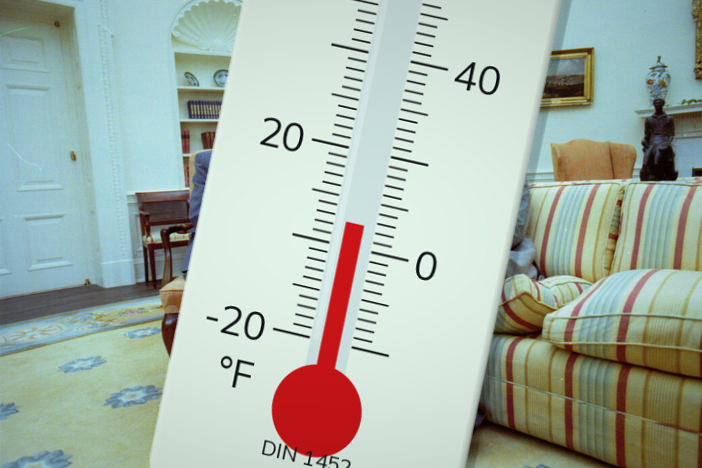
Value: 5 °F
